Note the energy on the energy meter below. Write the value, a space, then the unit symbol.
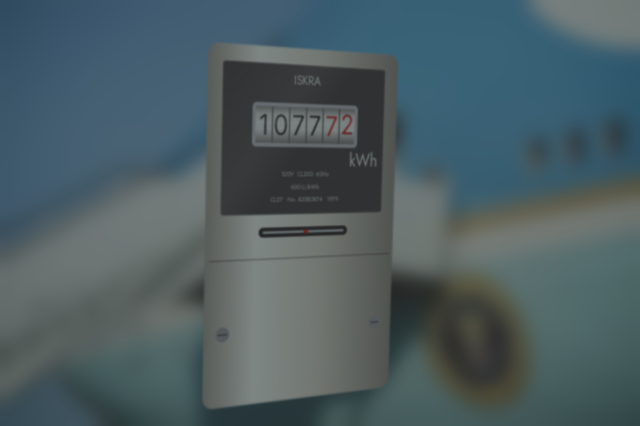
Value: 1077.72 kWh
